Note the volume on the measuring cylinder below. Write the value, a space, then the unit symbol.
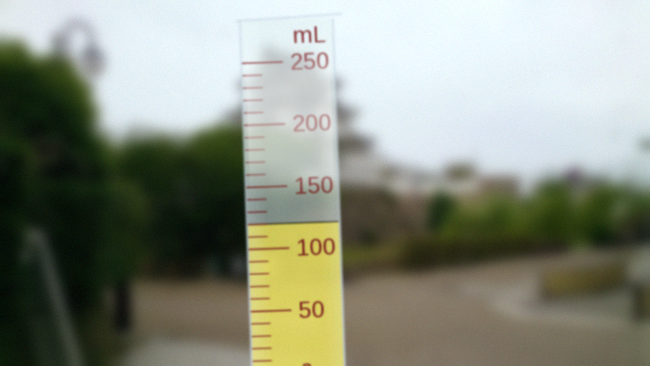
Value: 120 mL
